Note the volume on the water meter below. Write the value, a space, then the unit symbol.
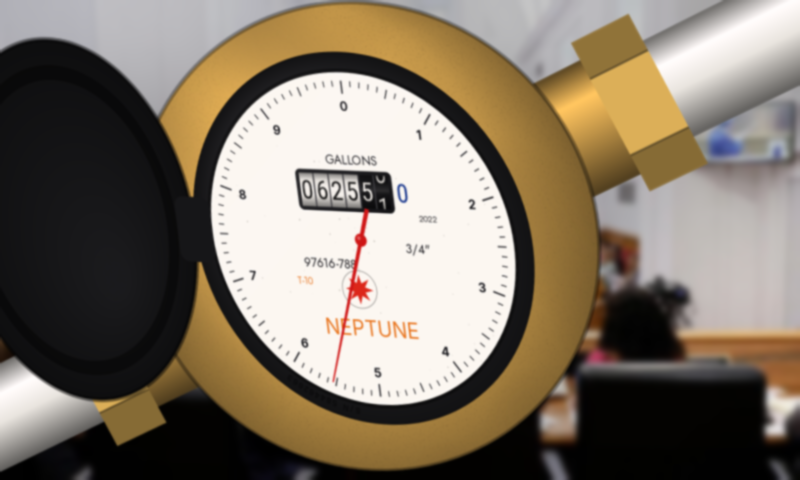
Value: 625505.5 gal
